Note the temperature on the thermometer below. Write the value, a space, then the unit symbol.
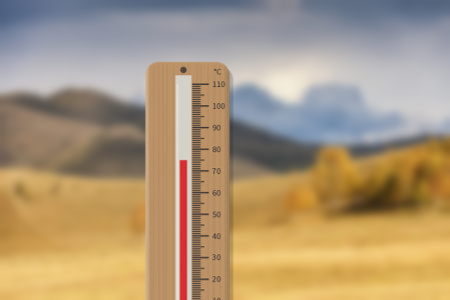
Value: 75 °C
